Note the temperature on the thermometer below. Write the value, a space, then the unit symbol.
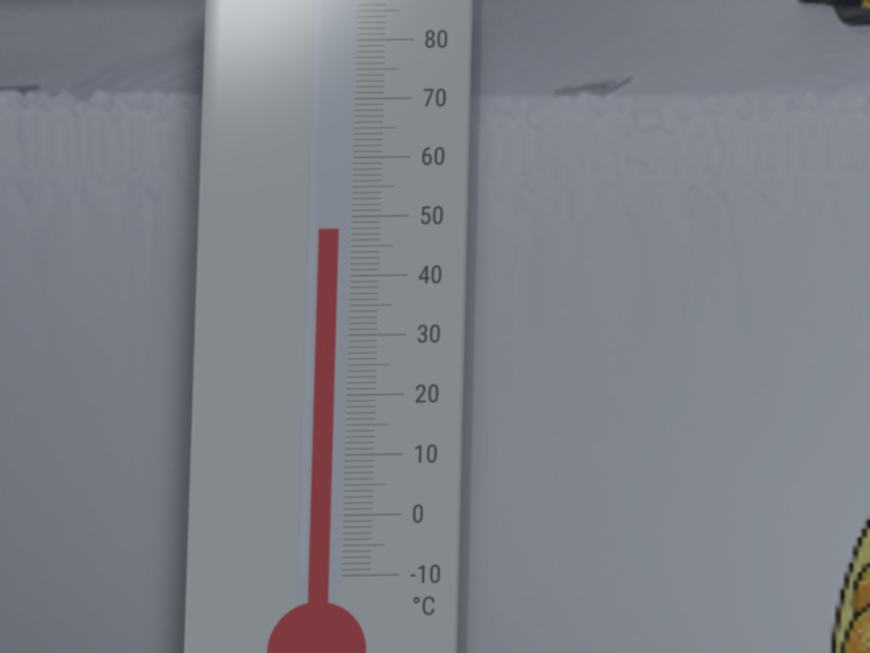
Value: 48 °C
